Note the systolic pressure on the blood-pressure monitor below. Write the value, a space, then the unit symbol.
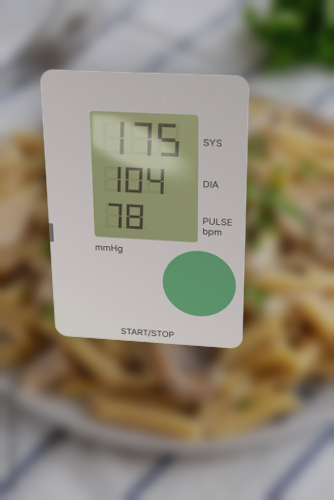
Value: 175 mmHg
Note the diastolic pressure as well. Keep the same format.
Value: 104 mmHg
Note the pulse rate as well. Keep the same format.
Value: 78 bpm
